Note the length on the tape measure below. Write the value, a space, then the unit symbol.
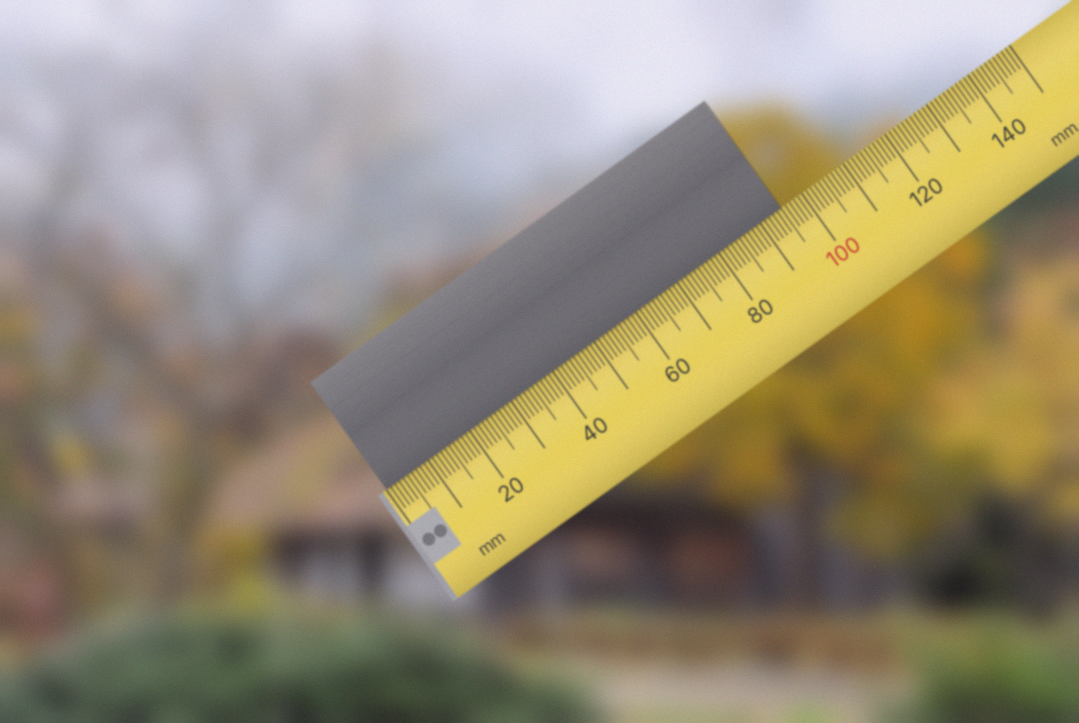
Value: 95 mm
